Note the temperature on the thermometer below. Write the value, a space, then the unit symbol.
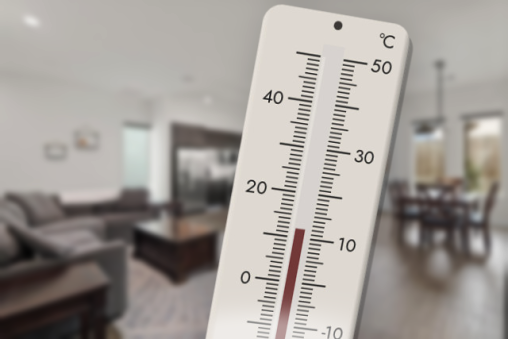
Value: 12 °C
